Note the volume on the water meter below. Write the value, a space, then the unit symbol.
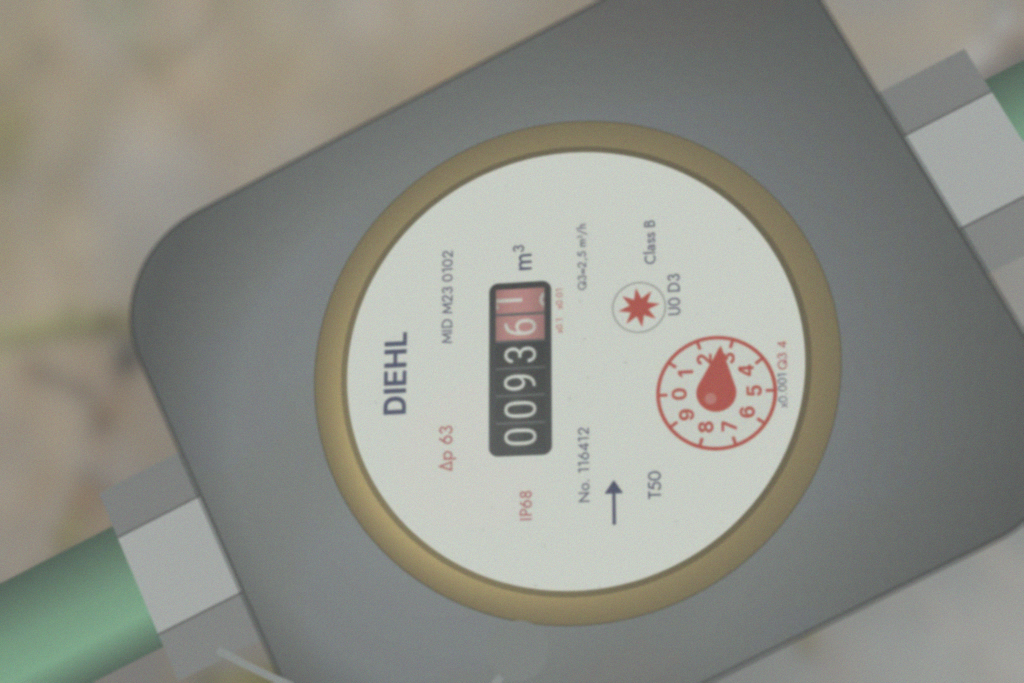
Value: 93.612 m³
